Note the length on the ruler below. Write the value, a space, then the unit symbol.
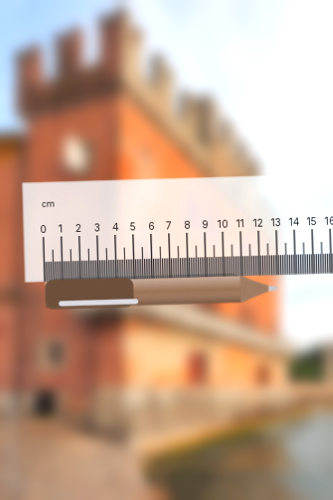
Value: 13 cm
